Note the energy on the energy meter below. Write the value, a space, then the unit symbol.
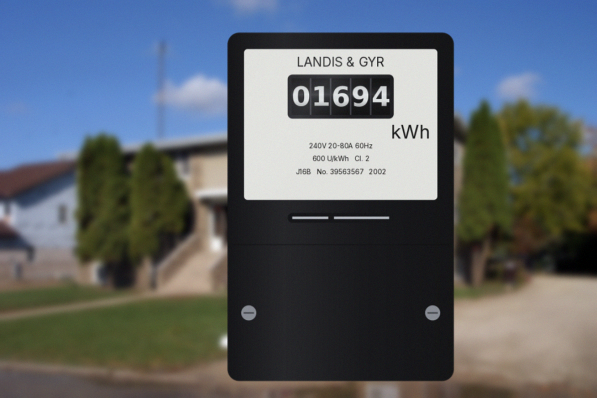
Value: 1694 kWh
